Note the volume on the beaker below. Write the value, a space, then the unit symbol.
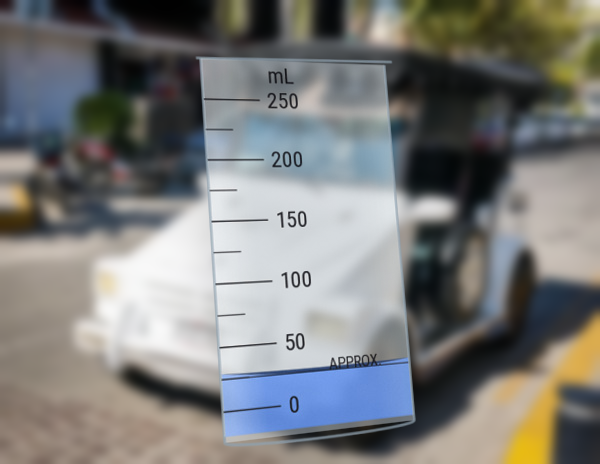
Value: 25 mL
